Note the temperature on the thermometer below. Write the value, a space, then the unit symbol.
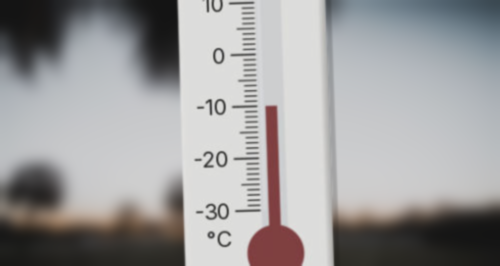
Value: -10 °C
